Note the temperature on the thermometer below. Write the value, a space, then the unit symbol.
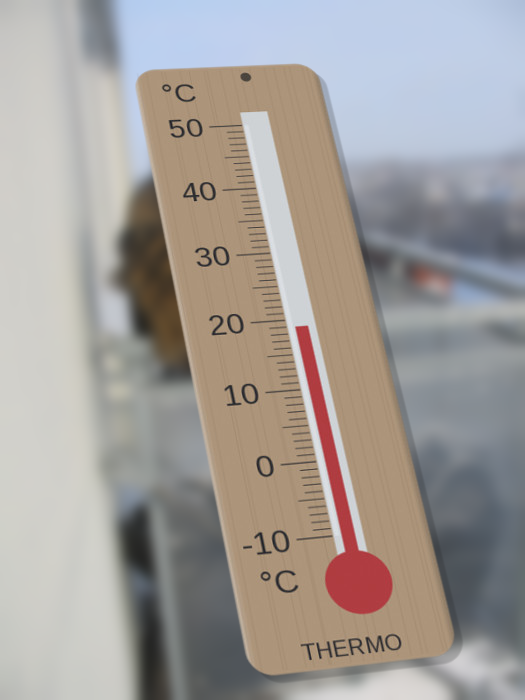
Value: 19 °C
